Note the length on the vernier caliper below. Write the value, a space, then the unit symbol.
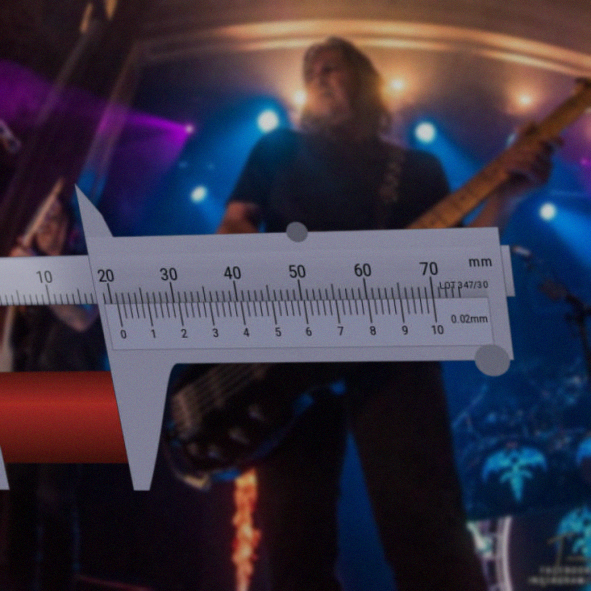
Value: 21.0 mm
